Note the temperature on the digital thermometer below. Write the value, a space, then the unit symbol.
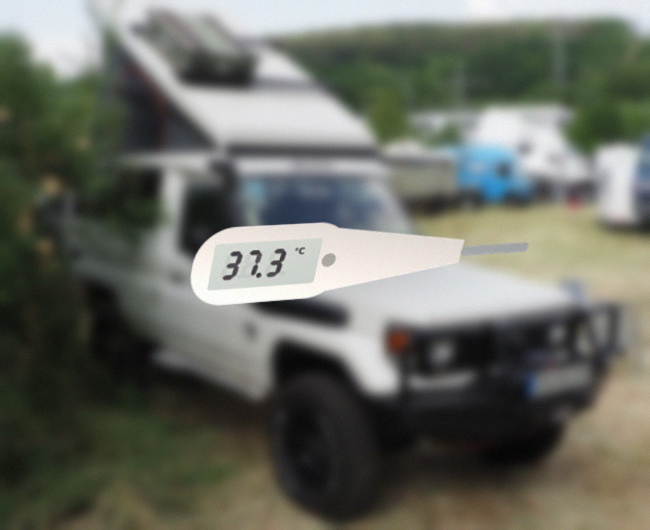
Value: 37.3 °C
